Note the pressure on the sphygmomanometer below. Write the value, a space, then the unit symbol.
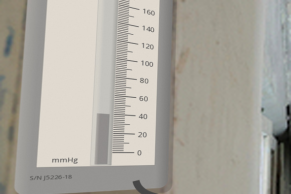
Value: 40 mmHg
